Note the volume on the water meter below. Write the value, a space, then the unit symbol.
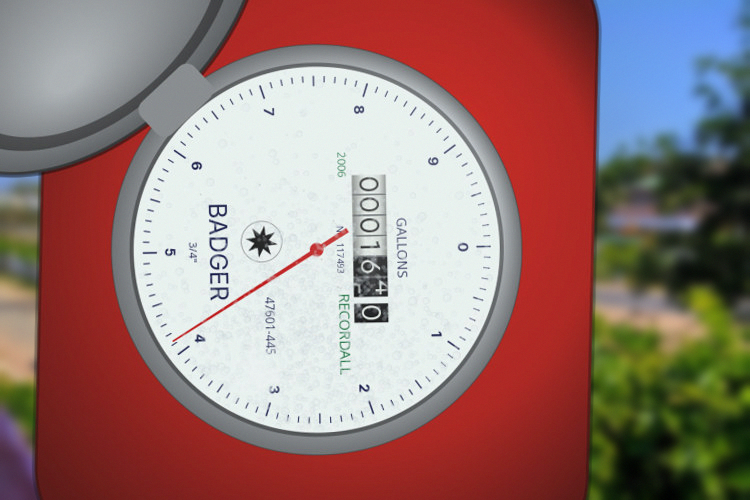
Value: 1644.1 gal
